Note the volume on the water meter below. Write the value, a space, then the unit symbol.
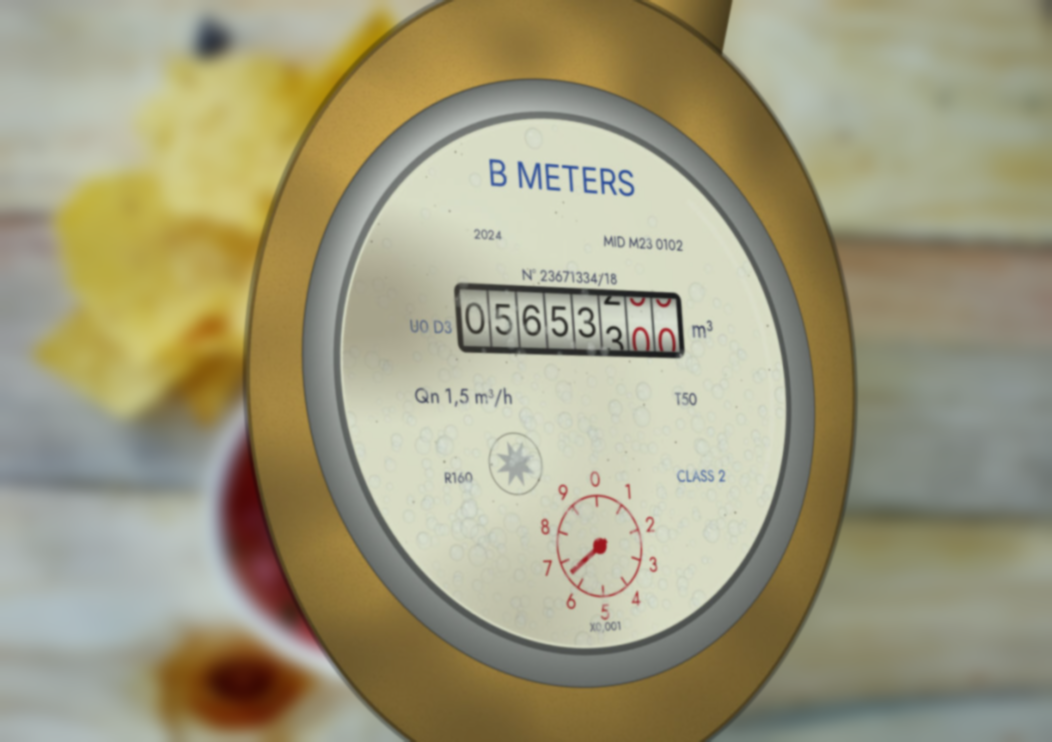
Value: 56532.996 m³
